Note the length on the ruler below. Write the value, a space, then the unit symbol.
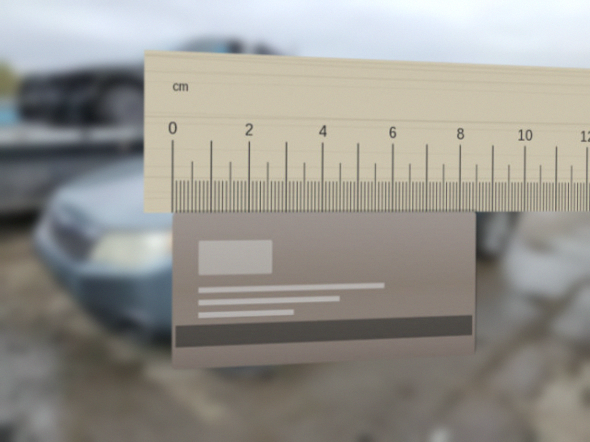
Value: 8.5 cm
